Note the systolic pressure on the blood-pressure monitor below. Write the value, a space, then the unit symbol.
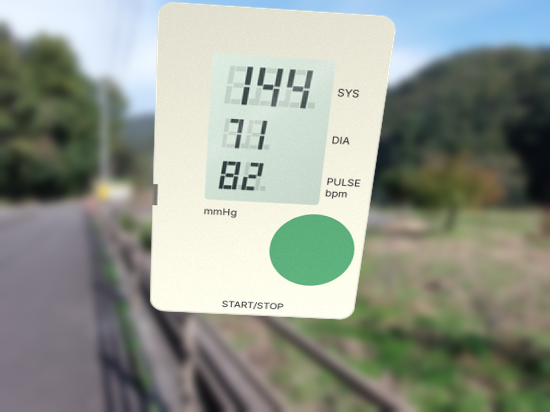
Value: 144 mmHg
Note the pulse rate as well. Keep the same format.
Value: 82 bpm
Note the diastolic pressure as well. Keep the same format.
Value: 71 mmHg
